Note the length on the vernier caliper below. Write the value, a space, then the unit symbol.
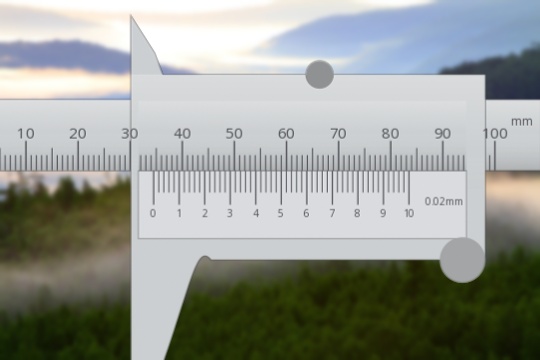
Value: 34.5 mm
